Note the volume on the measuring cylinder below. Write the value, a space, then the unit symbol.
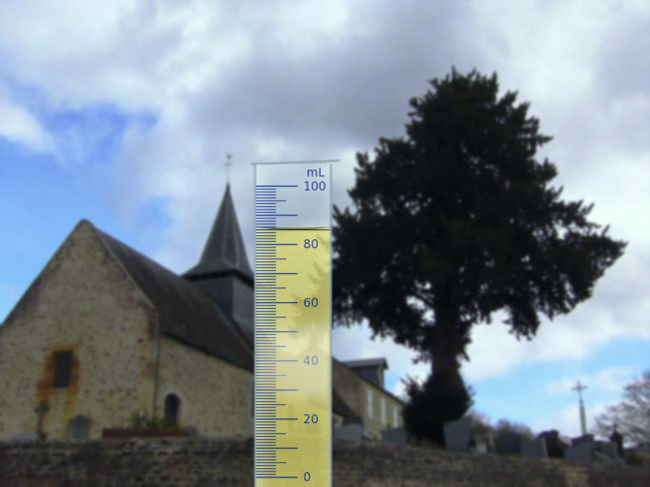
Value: 85 mL
